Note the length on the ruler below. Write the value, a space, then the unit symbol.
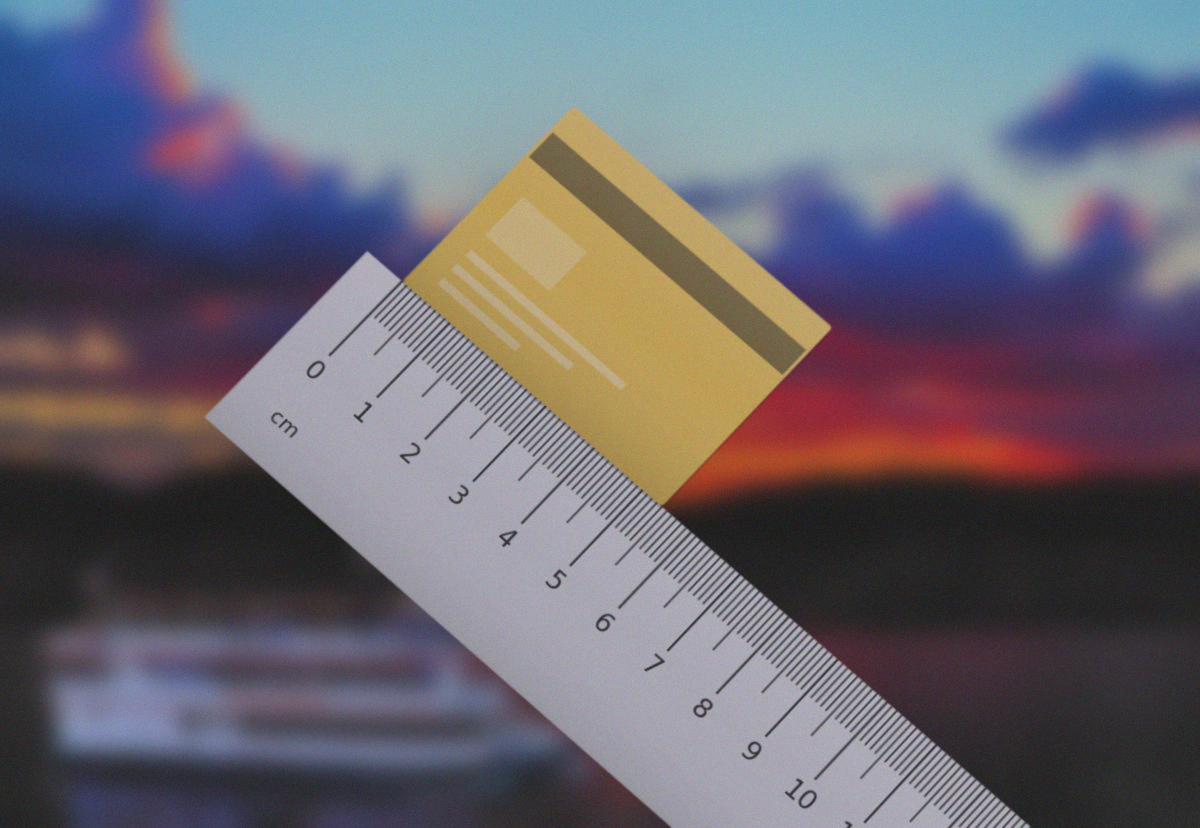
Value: 5.4 cm
